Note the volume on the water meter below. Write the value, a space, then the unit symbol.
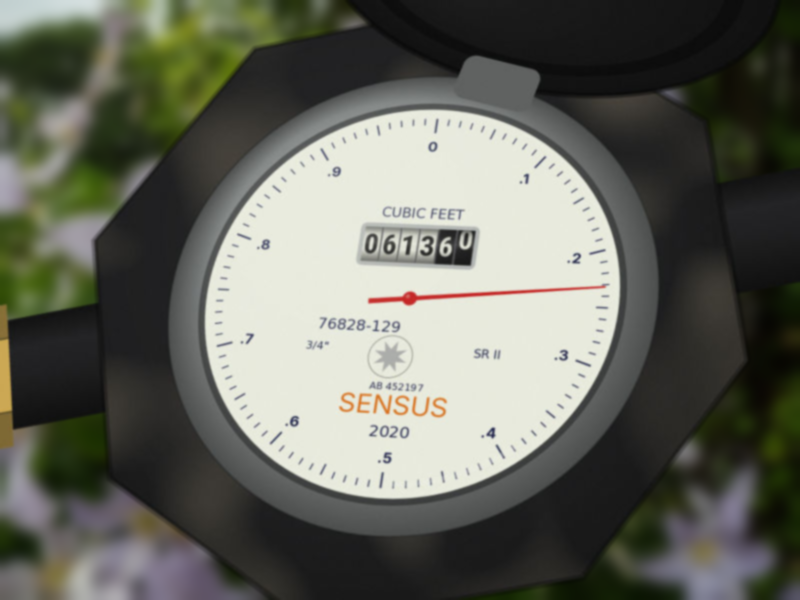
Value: 61360.23 ft³
